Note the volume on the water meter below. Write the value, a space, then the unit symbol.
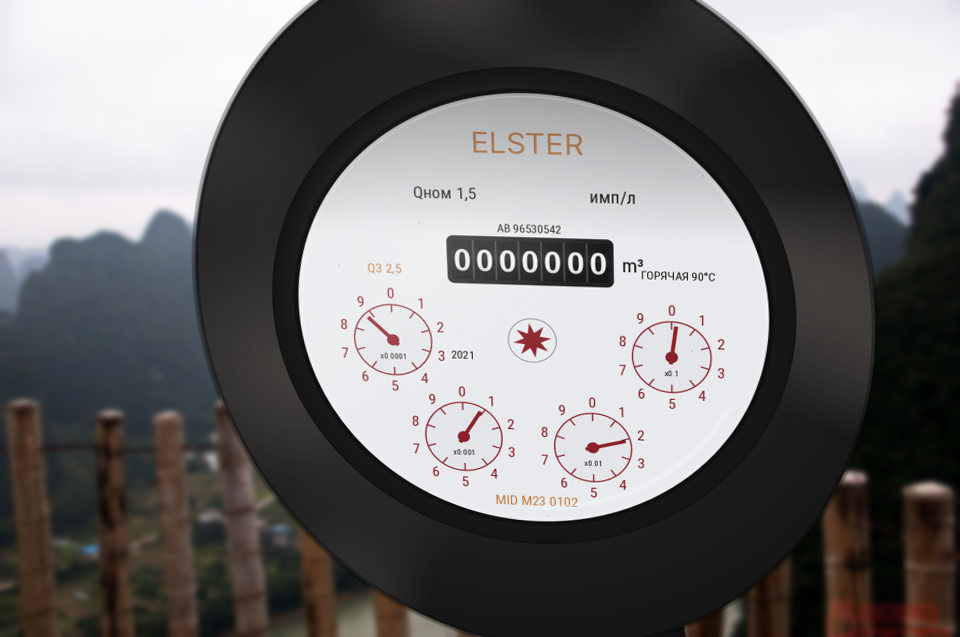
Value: 0.0208 m³
